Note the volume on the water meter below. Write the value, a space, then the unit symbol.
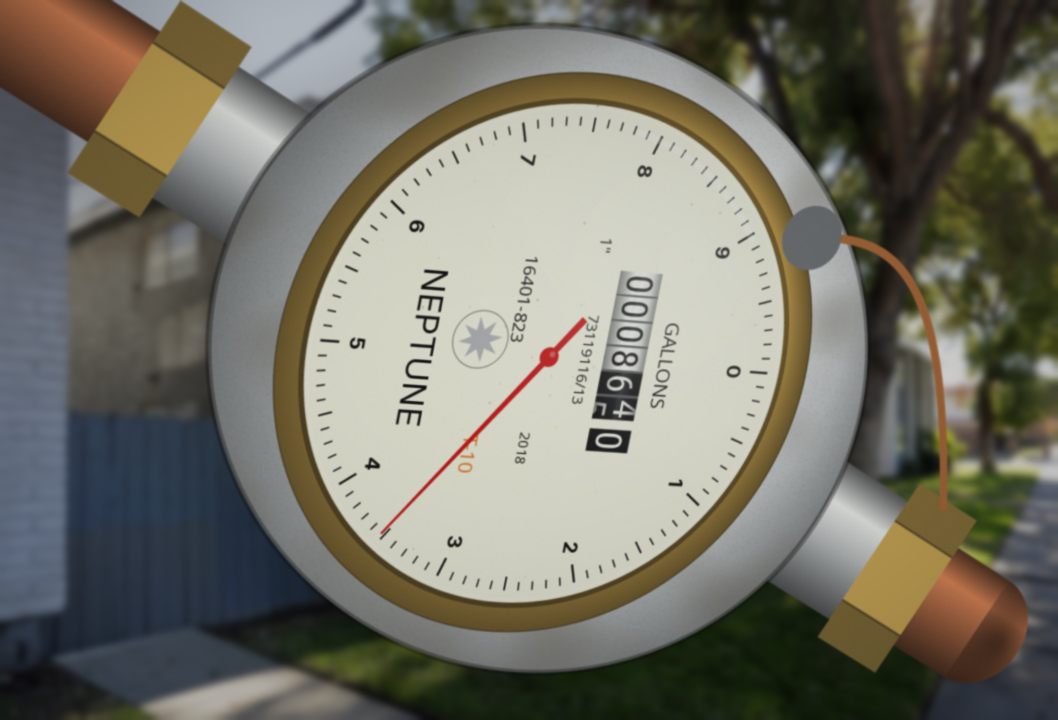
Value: 8643.5 gal
